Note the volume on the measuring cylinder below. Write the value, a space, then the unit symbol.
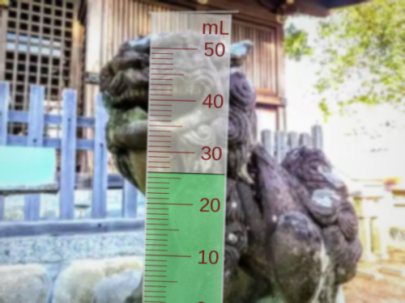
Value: 26 mL
